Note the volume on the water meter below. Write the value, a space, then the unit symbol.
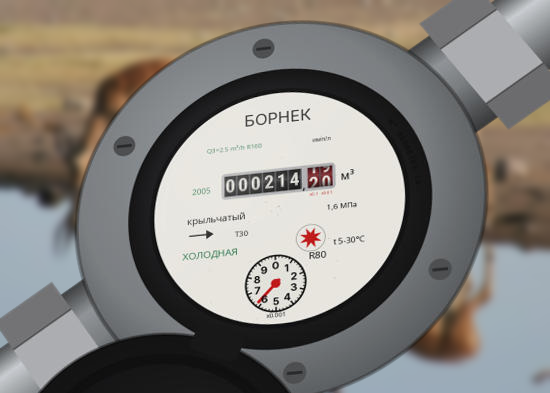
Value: 214.196 m³
